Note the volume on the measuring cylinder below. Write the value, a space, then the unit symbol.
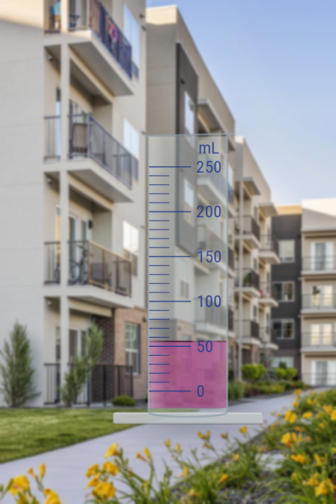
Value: 55 mL
